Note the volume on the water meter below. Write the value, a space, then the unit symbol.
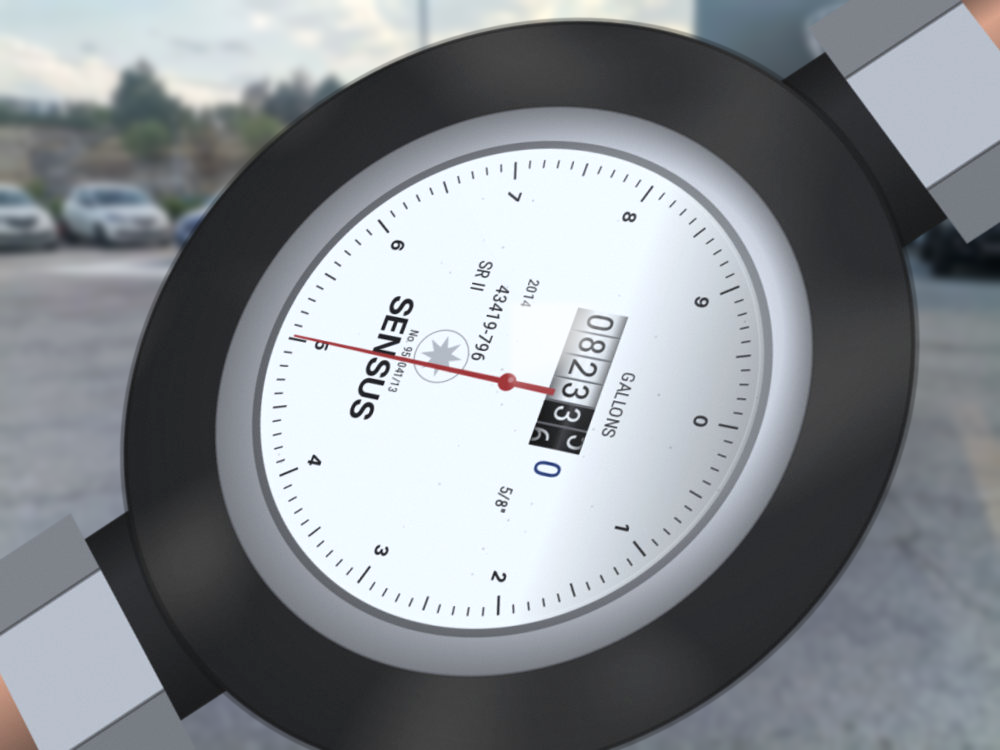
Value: 823355.0 gal
